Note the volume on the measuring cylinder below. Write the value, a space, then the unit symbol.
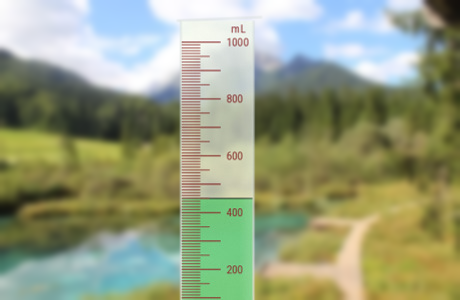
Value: 450 mL
